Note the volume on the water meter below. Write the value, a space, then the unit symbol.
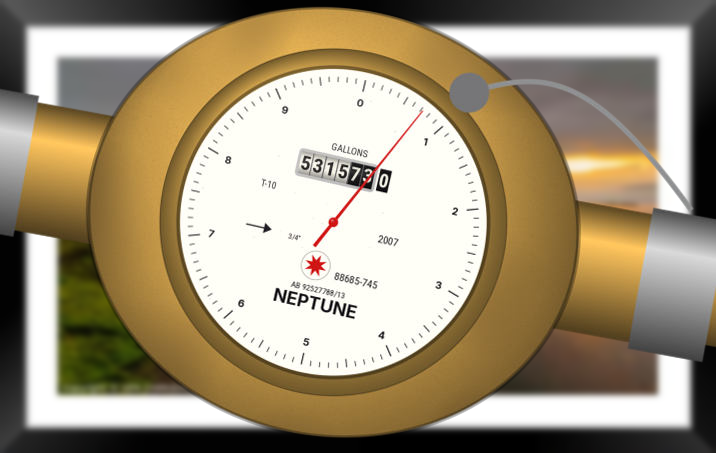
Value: 5315730.7 gal
